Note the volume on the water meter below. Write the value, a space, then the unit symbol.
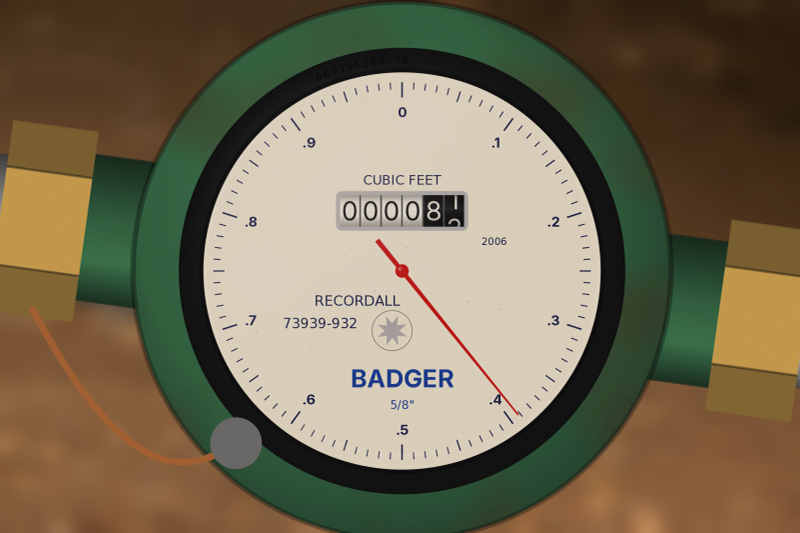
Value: 81.39 ft³
